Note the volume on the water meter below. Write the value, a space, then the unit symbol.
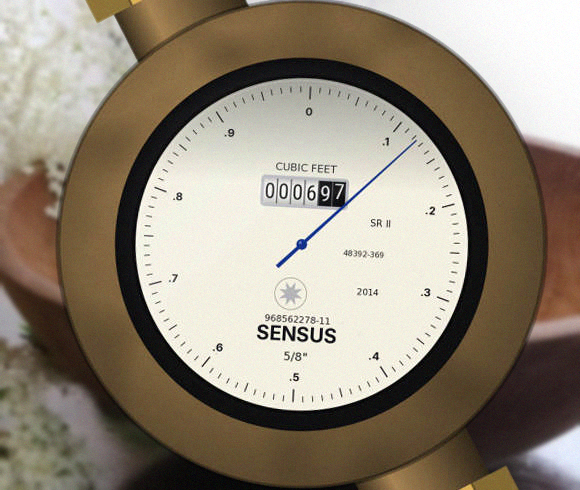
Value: 697.12 ft³
